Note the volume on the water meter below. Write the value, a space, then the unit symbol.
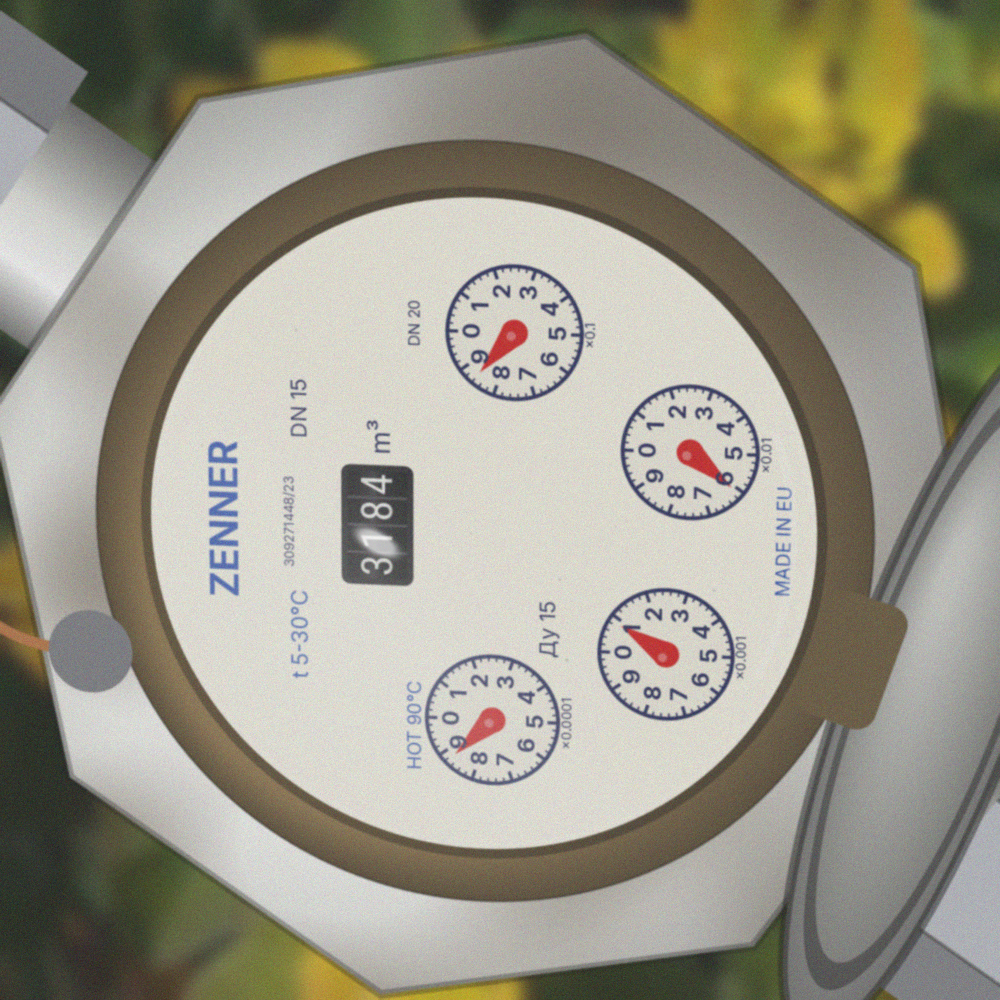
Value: 3184.8608 m³
